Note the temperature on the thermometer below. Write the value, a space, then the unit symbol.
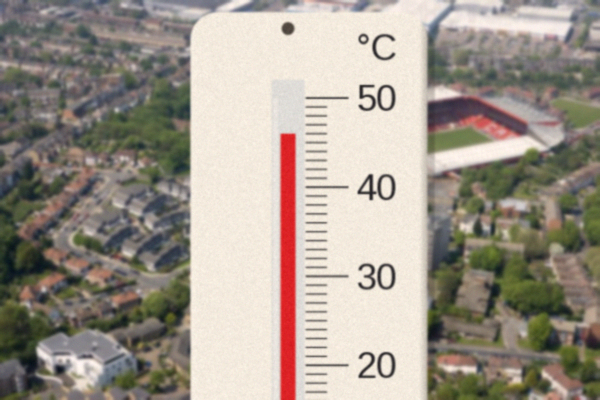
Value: 46 °C
